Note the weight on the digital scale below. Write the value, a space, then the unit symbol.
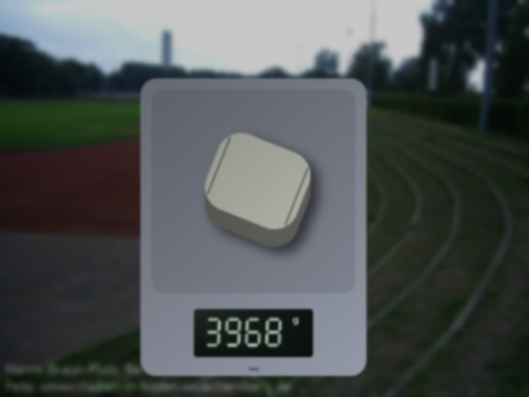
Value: 3968 g
